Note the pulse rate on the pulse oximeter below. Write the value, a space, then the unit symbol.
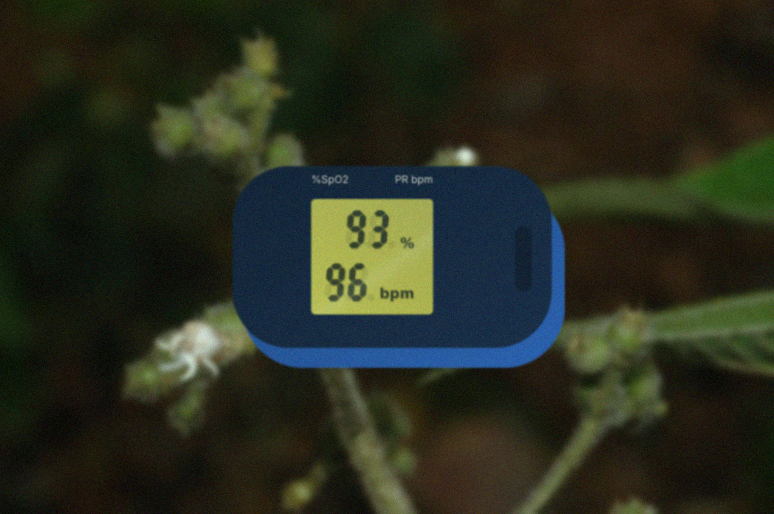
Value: 96 bpm
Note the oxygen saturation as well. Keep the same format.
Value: 93 %
